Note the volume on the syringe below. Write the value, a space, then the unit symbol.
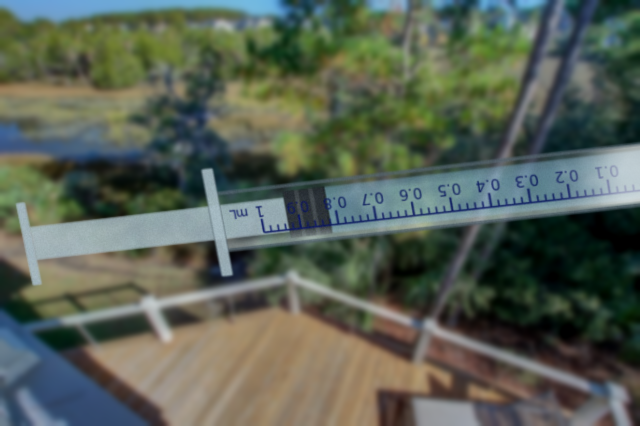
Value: 0.82 mL
